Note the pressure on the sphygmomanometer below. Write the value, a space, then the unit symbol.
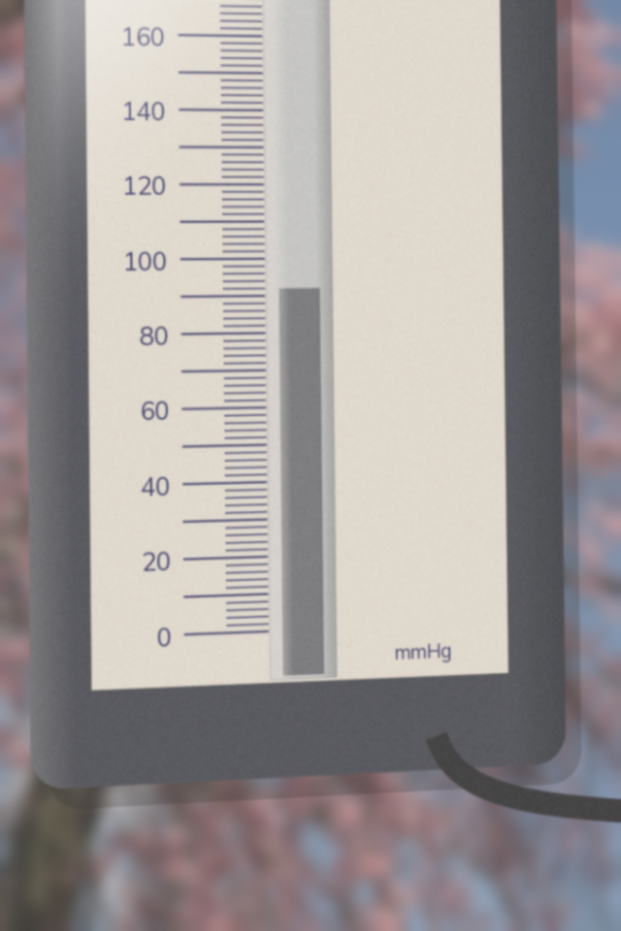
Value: 92 mmHg
